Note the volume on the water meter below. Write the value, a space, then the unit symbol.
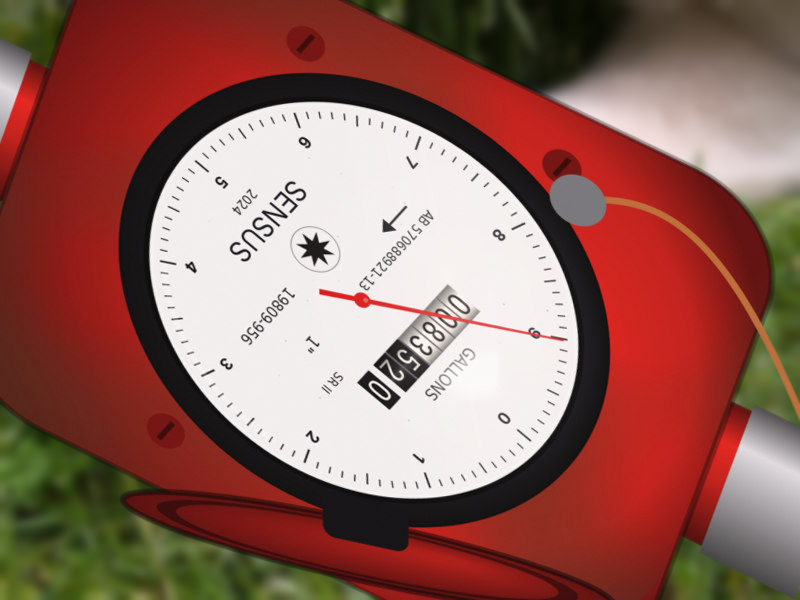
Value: 83519.0 gal
